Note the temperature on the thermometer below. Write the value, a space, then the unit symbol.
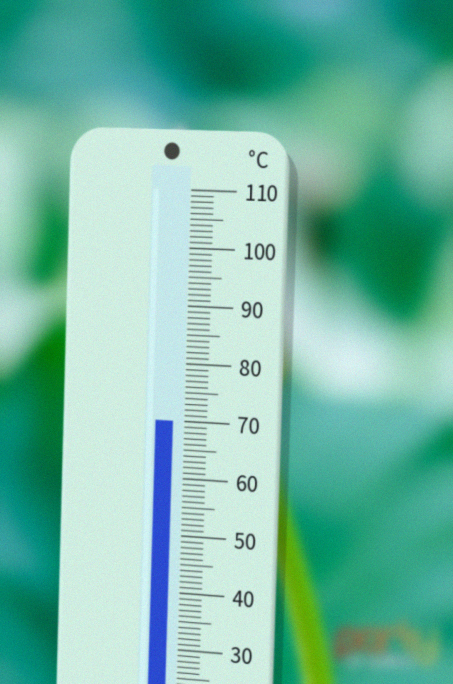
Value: 70 °C
